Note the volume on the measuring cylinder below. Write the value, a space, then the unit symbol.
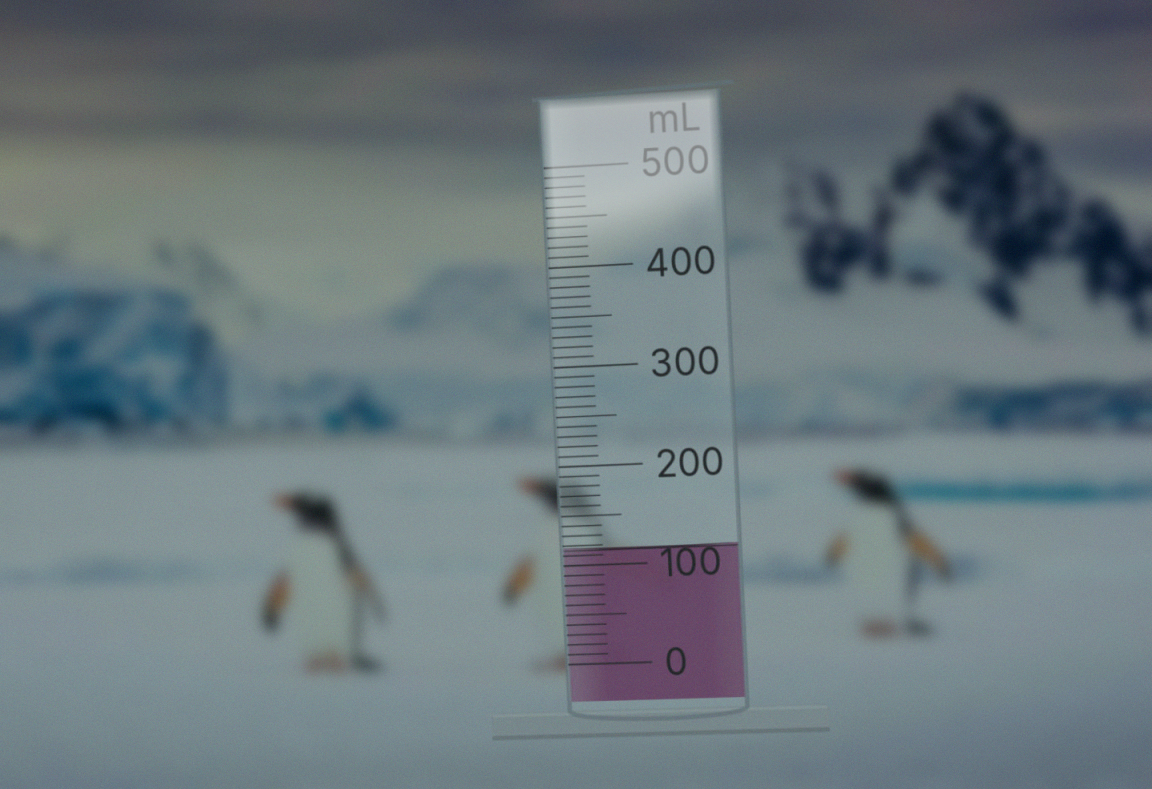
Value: 115 mL
